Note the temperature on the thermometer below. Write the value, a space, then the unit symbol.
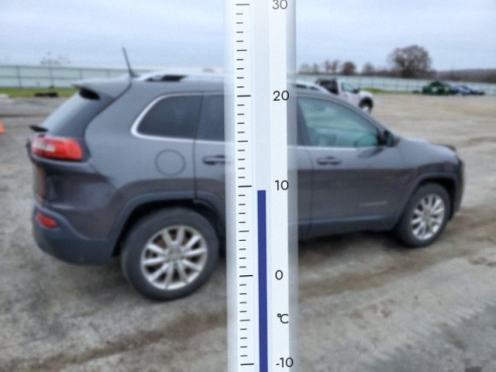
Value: 9.5 °C
